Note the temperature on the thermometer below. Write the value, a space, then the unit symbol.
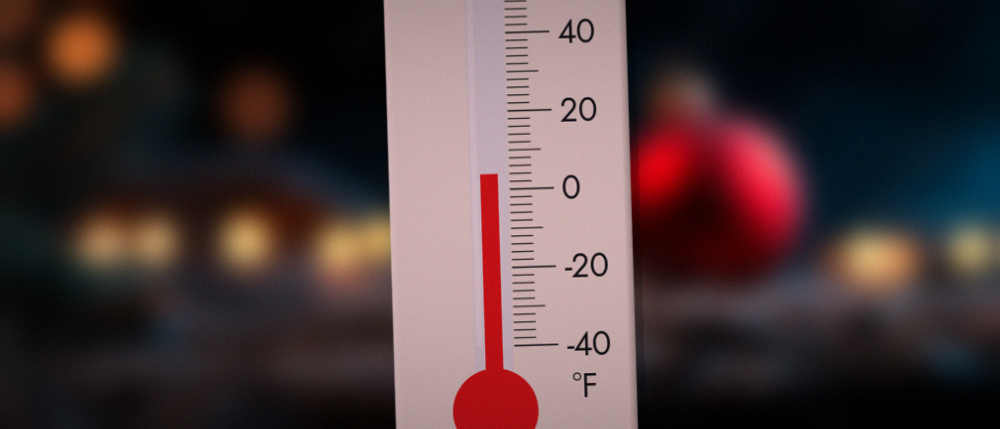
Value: 4 °F
